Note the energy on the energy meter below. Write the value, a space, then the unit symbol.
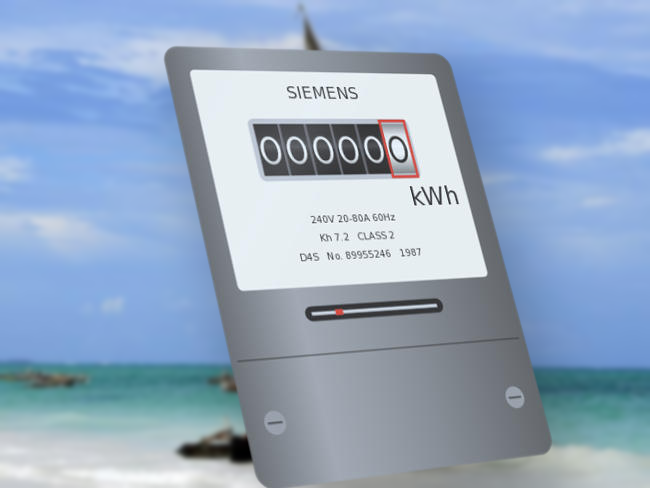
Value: 0.0 kWh
